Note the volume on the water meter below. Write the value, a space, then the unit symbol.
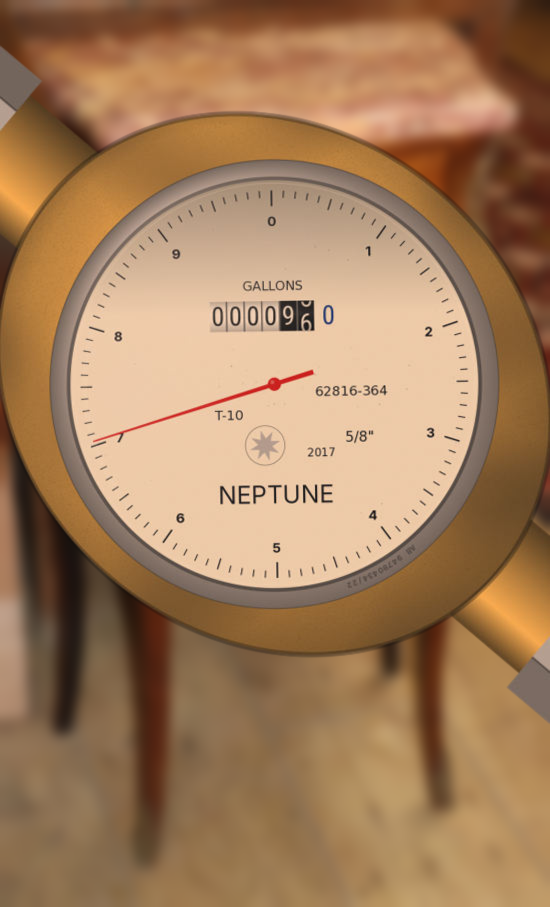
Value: 957.0 gal
